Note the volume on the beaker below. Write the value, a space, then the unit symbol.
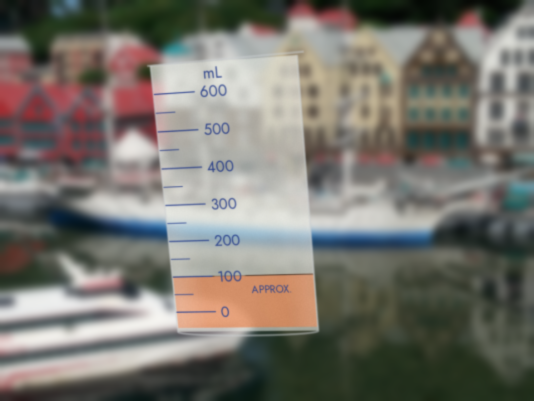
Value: 100 mL
